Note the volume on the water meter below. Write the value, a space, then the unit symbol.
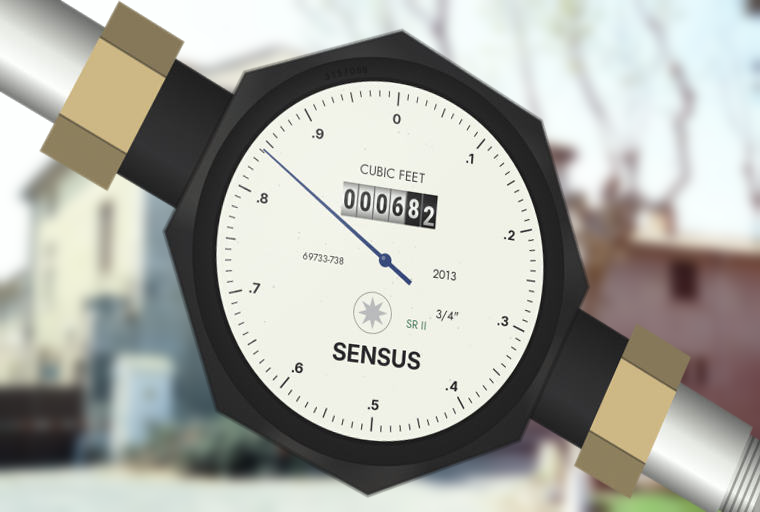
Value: 681.84 ft³
